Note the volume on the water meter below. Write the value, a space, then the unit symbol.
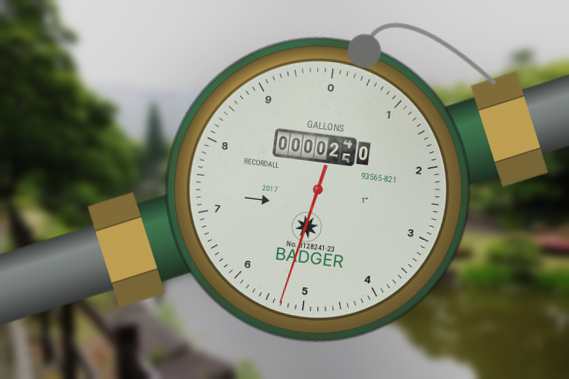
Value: 245.3 gal
